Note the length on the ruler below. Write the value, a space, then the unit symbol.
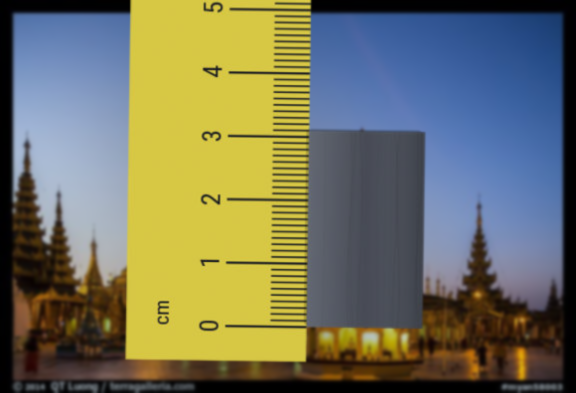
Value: 3.1 cm
